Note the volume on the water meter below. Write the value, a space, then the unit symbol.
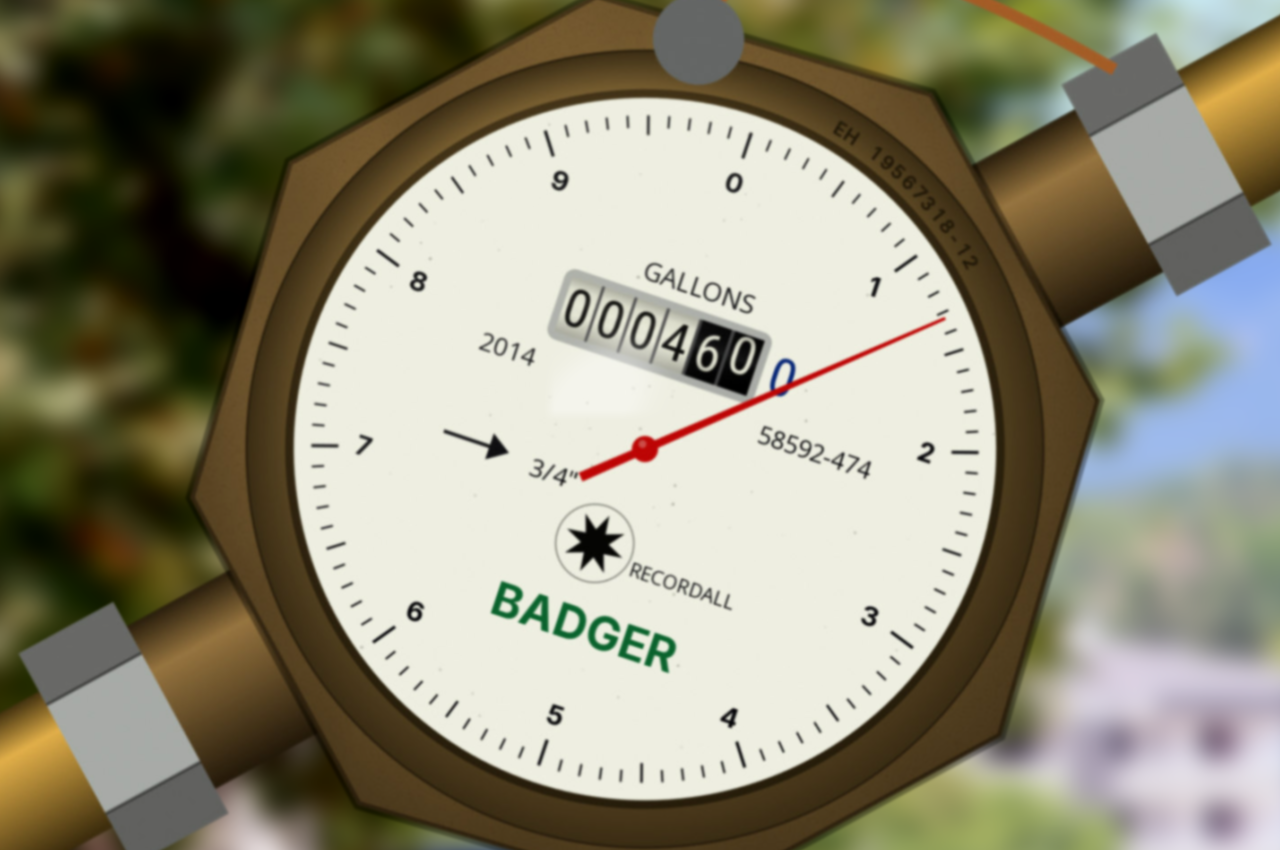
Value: 4601.3 gal
